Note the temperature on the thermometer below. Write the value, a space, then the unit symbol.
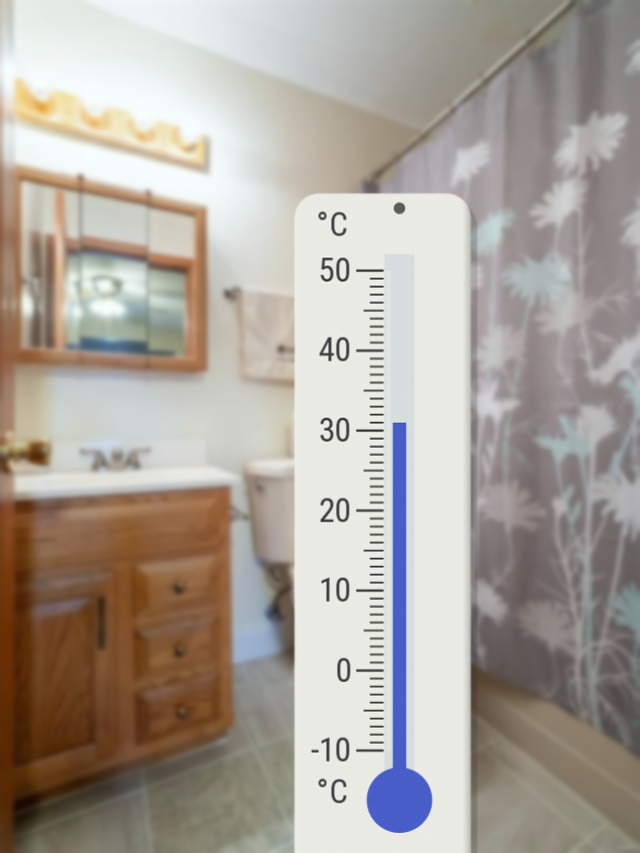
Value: 31 °C
